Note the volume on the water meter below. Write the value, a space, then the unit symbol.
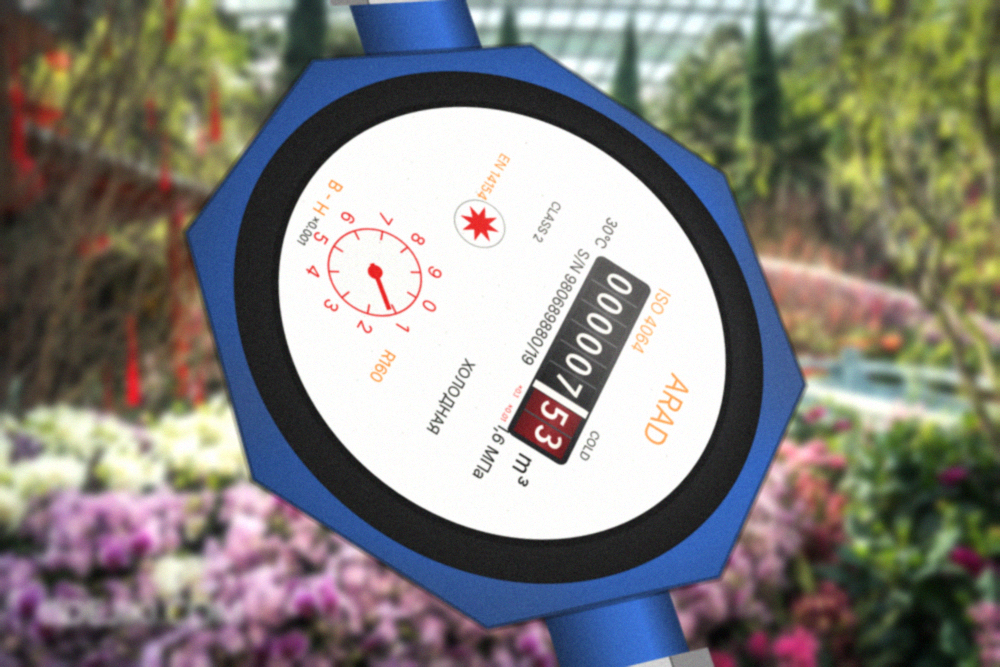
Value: 7.531 m³
